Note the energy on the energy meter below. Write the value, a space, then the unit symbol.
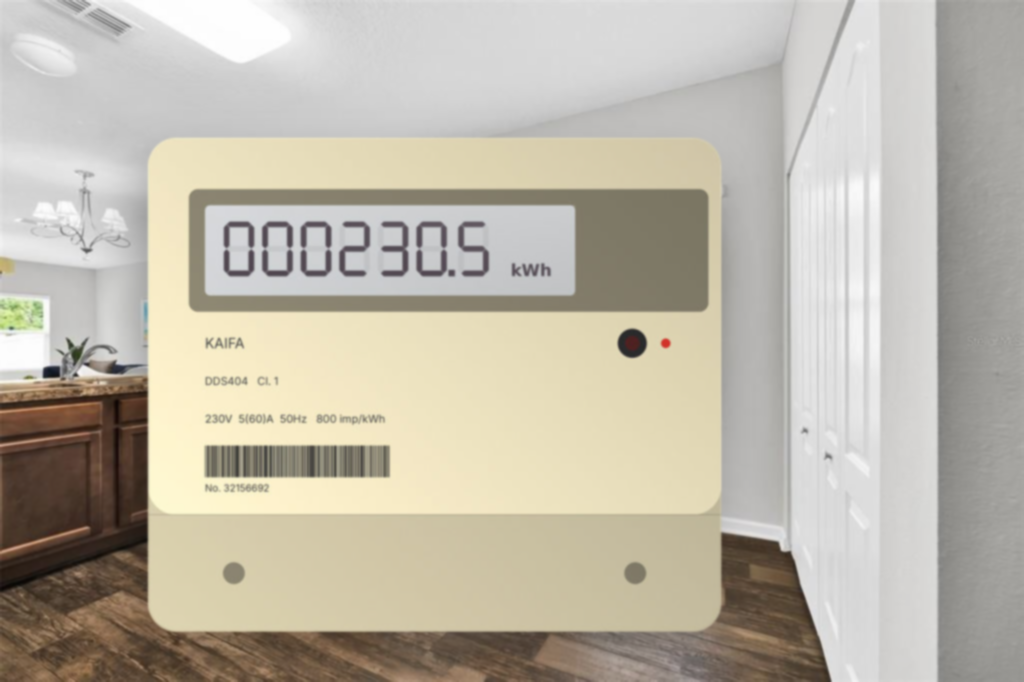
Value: 230.5 kWh
